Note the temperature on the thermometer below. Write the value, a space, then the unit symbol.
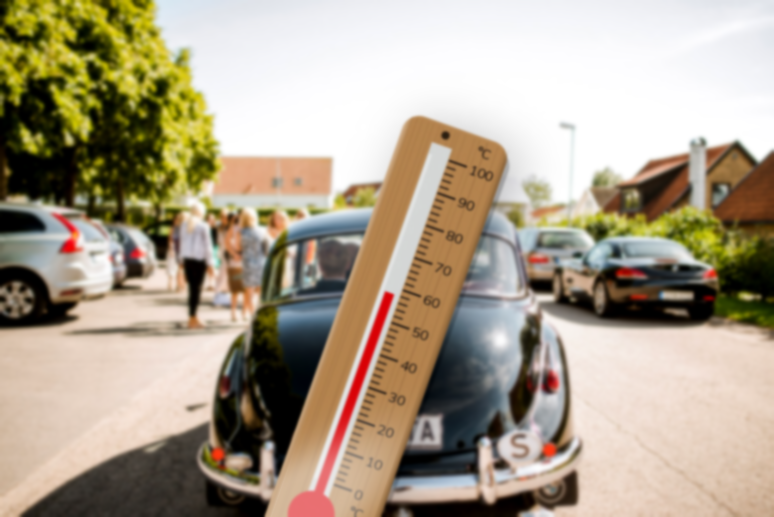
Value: 58 °C
